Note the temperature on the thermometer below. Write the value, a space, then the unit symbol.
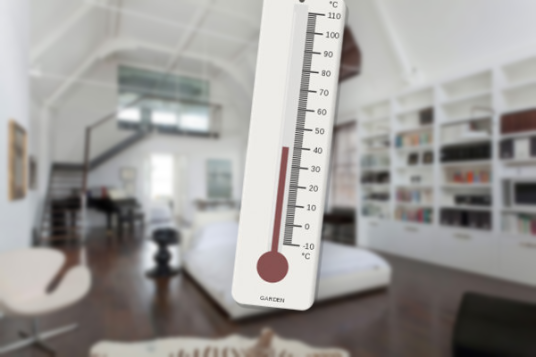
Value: 40 °C
